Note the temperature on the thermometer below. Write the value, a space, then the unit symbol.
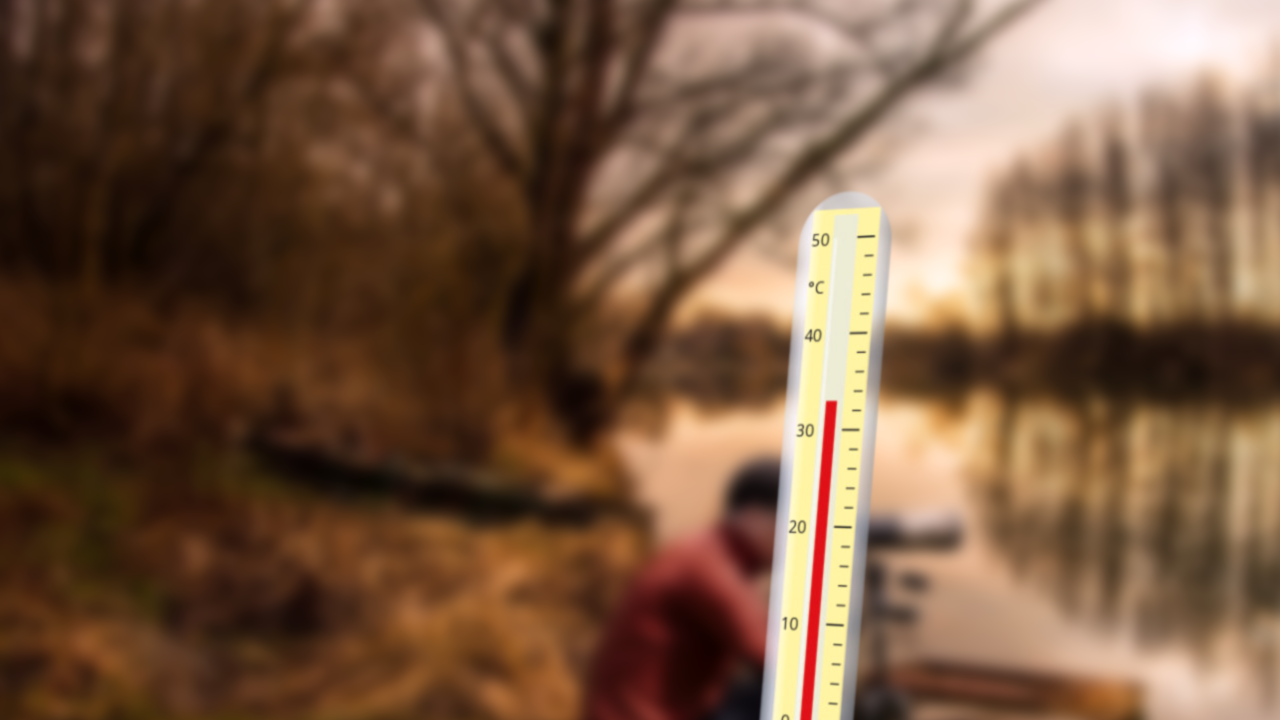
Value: 33 °C
